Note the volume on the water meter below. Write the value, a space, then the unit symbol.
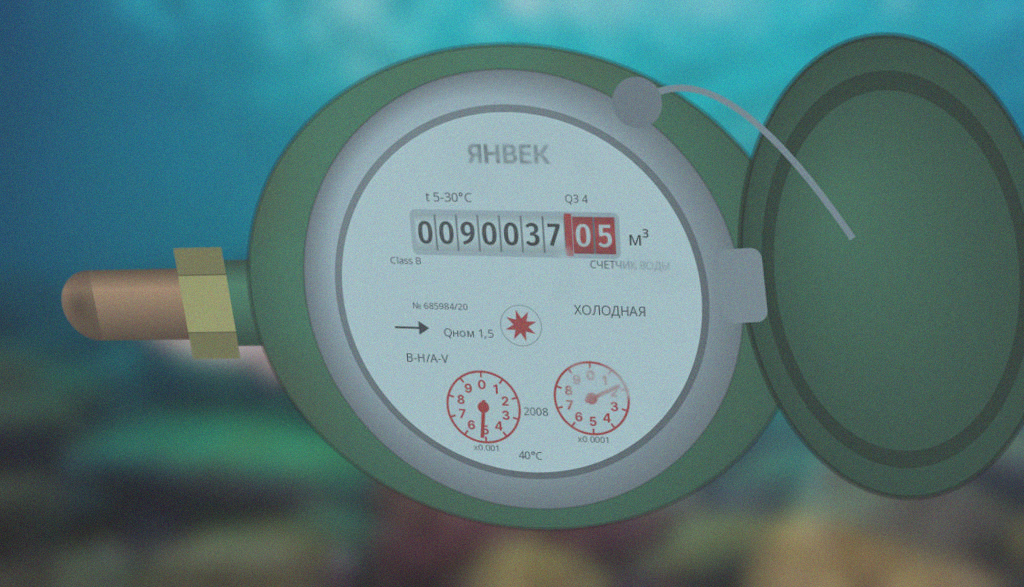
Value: 90037.0551 m³
